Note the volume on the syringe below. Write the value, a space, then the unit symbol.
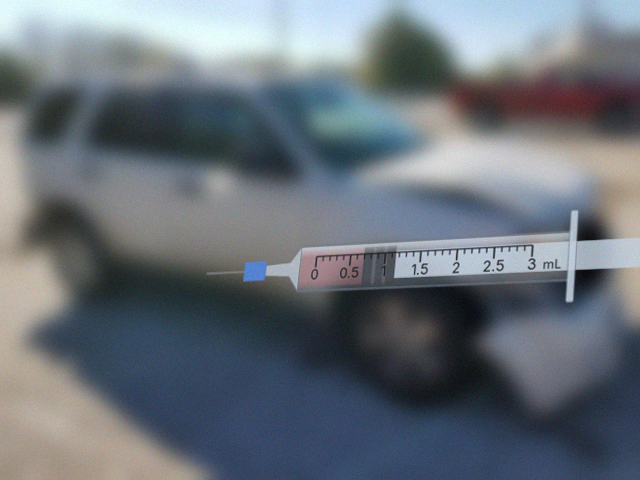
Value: 0.7 mL
